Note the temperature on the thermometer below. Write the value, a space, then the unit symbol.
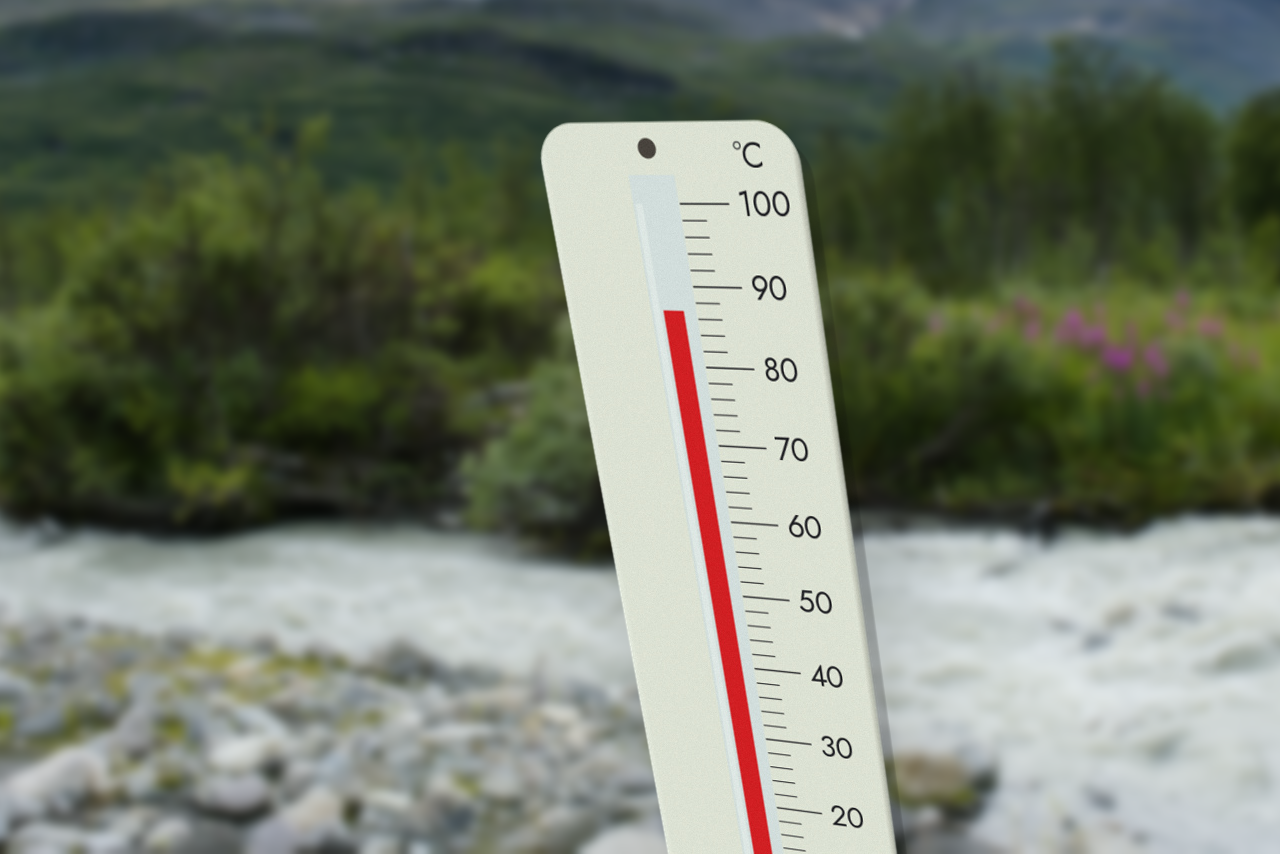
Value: 87 °C
